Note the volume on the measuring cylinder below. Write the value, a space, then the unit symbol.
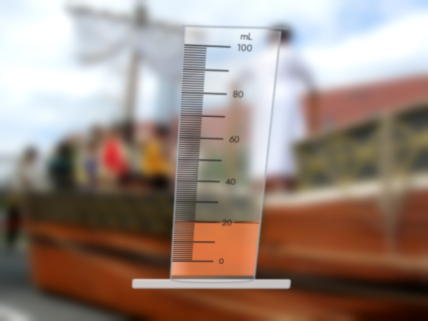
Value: 20 mL
